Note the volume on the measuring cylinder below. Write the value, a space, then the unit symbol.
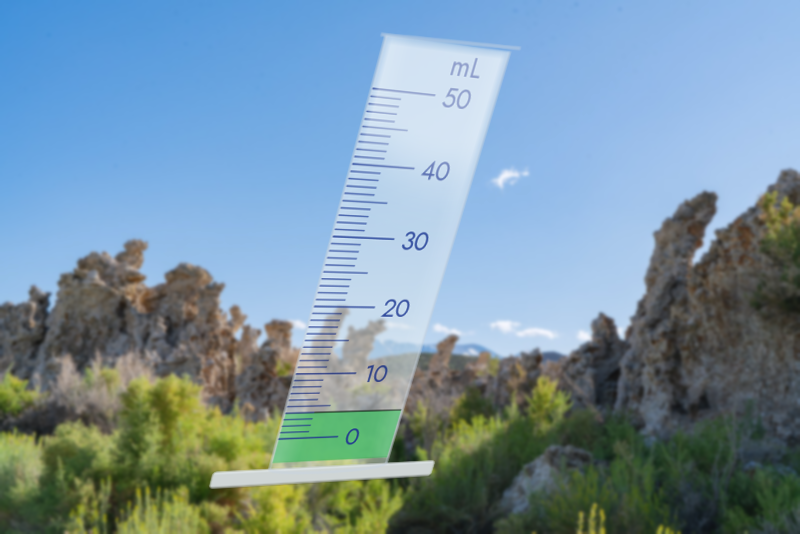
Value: 4 mL
